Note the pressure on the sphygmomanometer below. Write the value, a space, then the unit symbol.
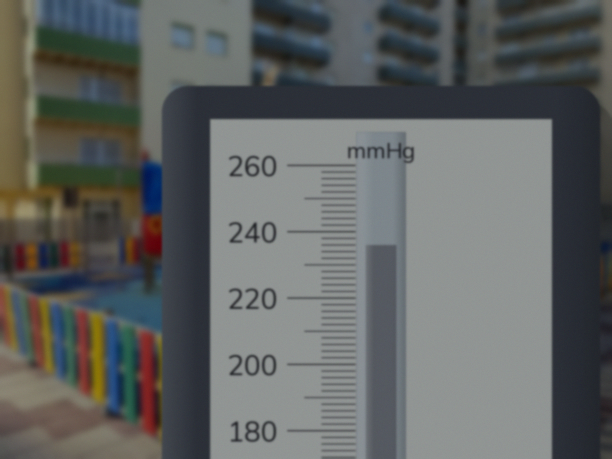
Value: 236 mmHg
